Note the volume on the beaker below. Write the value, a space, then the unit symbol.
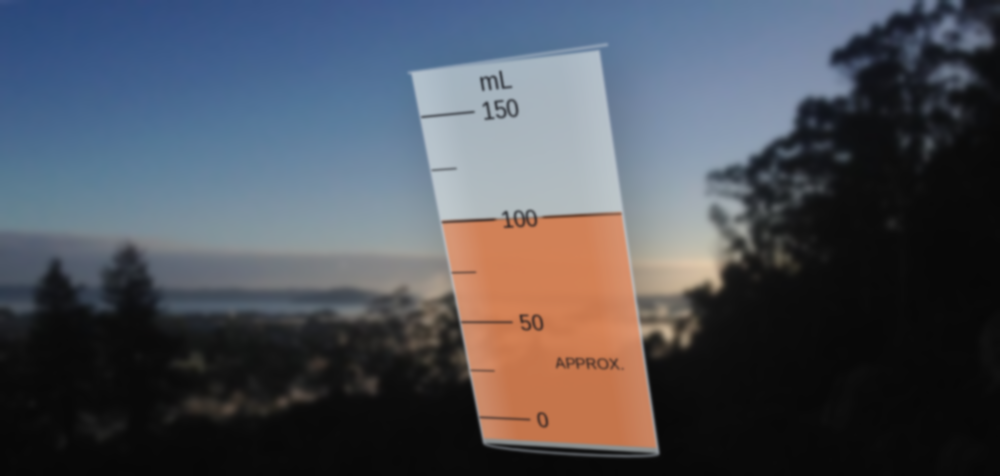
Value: 100 mL
